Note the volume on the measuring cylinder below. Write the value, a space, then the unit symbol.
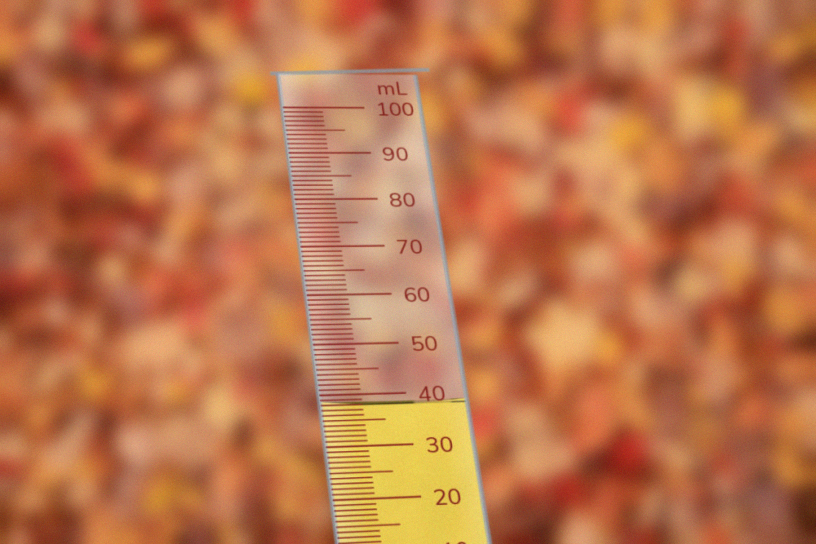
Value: 38 mL
